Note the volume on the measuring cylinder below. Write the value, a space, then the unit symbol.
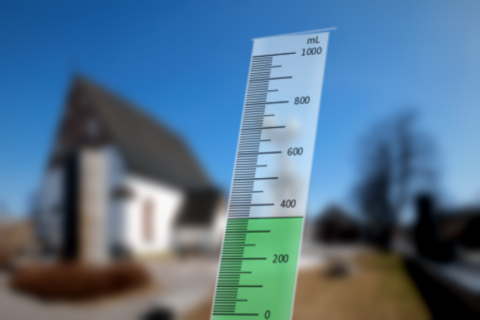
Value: 350 mL
